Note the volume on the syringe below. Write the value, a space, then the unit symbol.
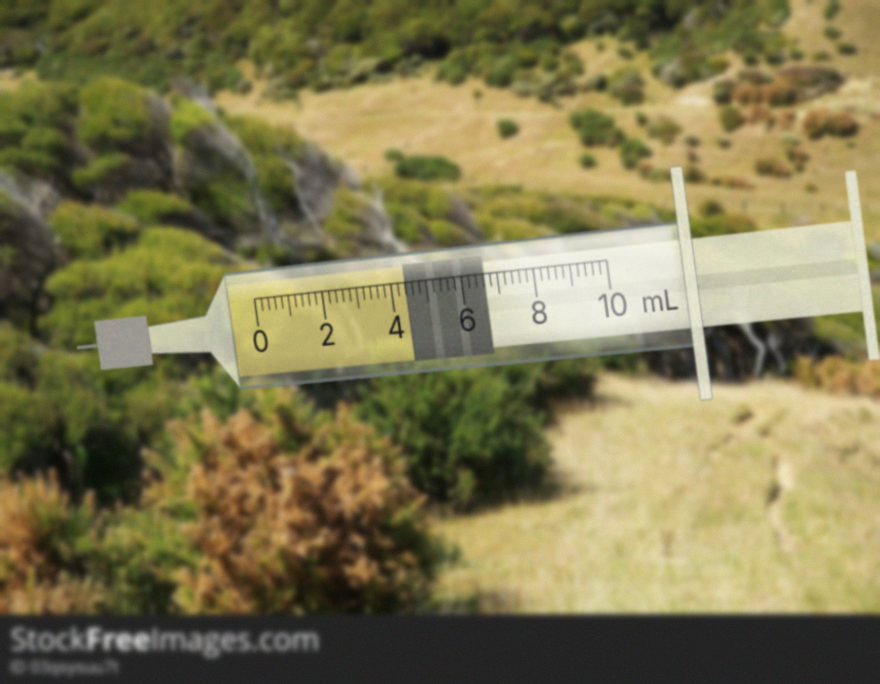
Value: 4.4 mL
